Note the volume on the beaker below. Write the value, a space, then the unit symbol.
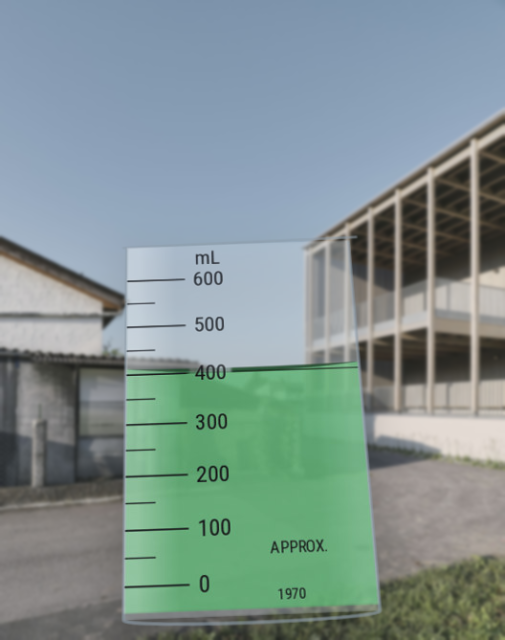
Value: 400 mL
